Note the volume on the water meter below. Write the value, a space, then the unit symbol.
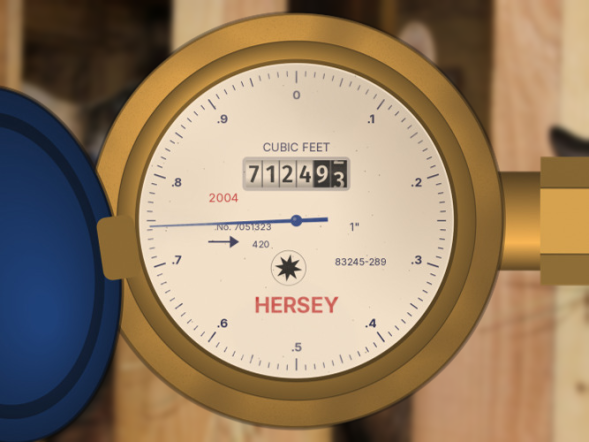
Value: 712492.74 ft³
